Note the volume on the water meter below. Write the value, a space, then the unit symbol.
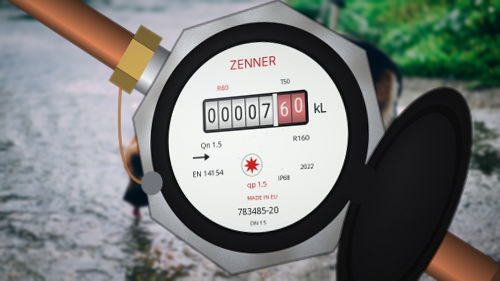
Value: 7.60 kL
